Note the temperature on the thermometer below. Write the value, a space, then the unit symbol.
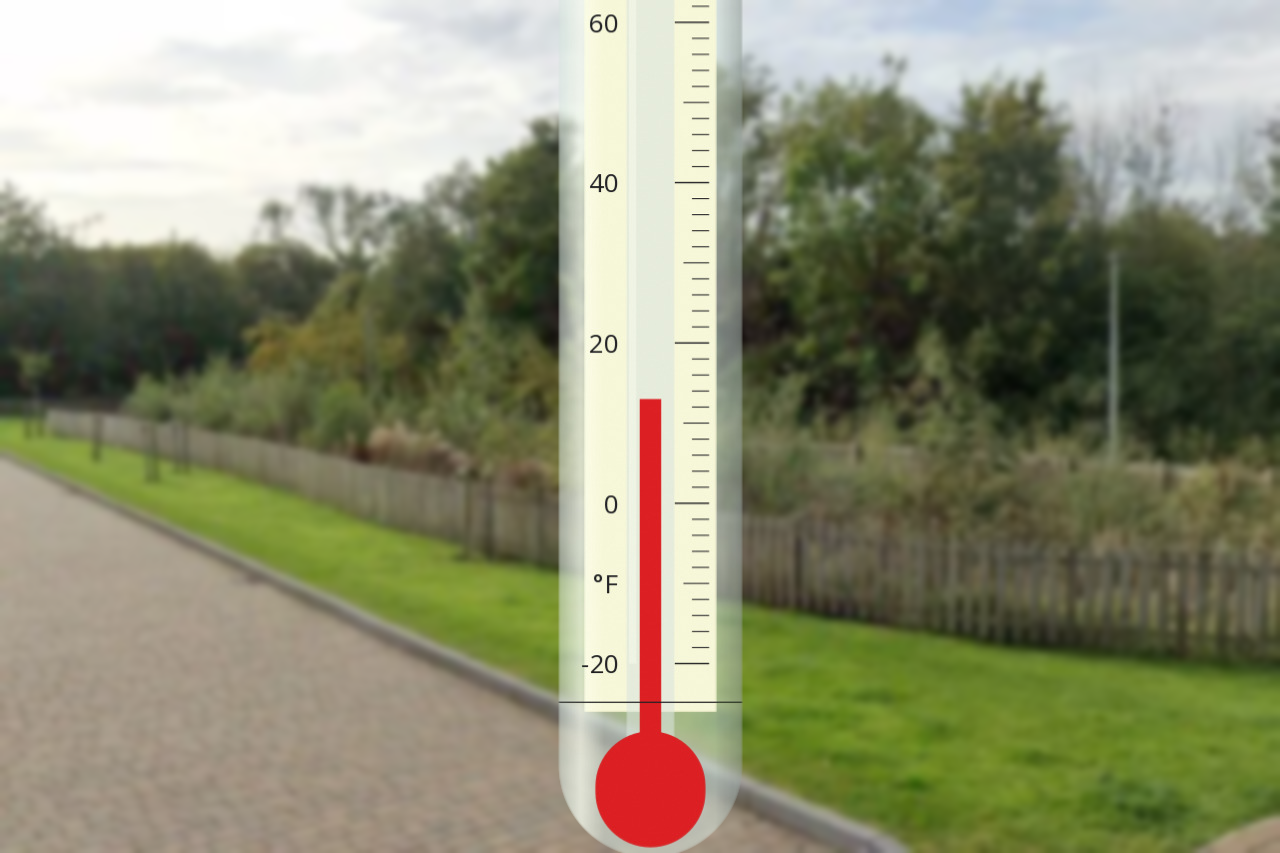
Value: 13 °F
